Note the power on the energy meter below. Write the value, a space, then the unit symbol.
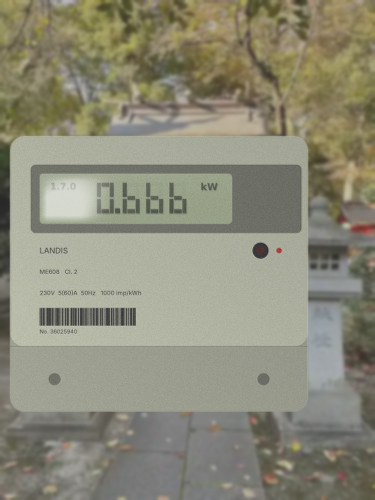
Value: 0.666 kW
